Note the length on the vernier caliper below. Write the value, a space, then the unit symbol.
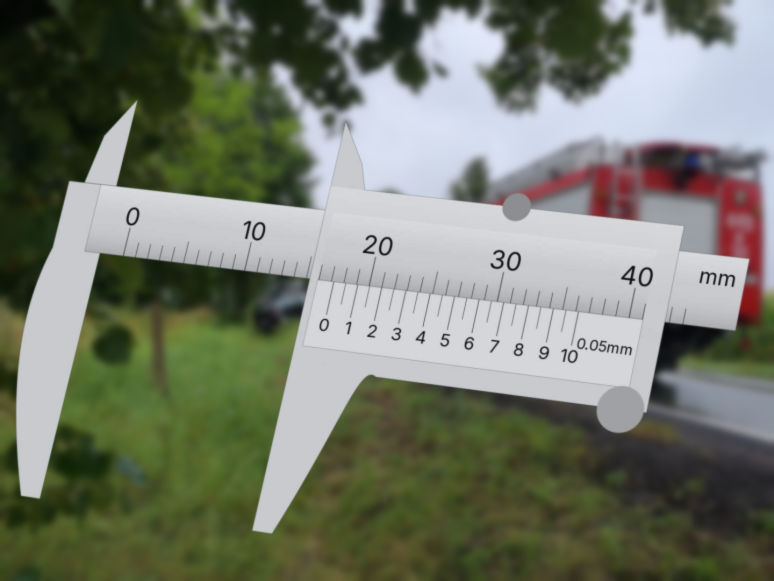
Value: 17.2 mm
